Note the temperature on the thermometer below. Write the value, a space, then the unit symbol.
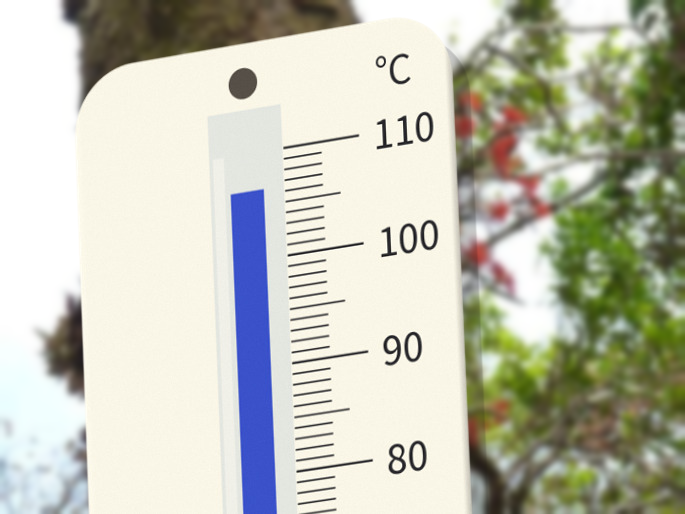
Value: 106.5 °C
